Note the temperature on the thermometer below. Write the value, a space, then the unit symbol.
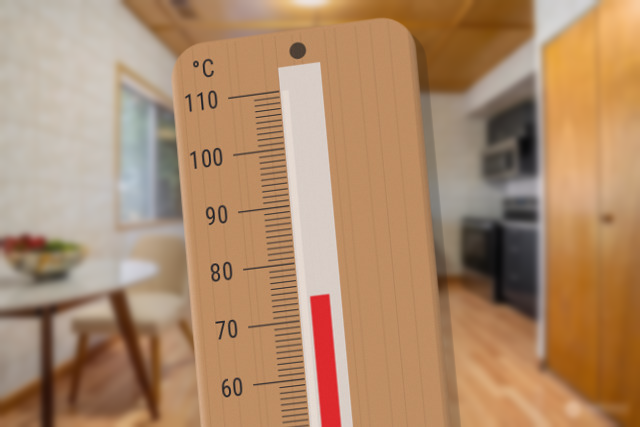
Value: 74 °C
